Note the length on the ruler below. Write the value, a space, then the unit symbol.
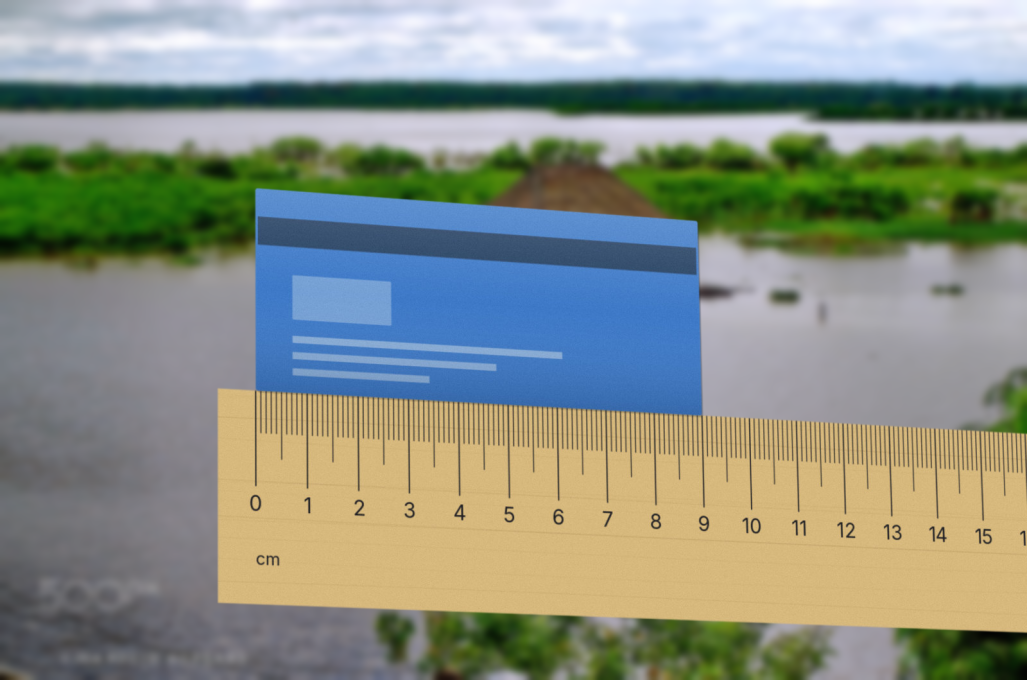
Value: 9 cm
